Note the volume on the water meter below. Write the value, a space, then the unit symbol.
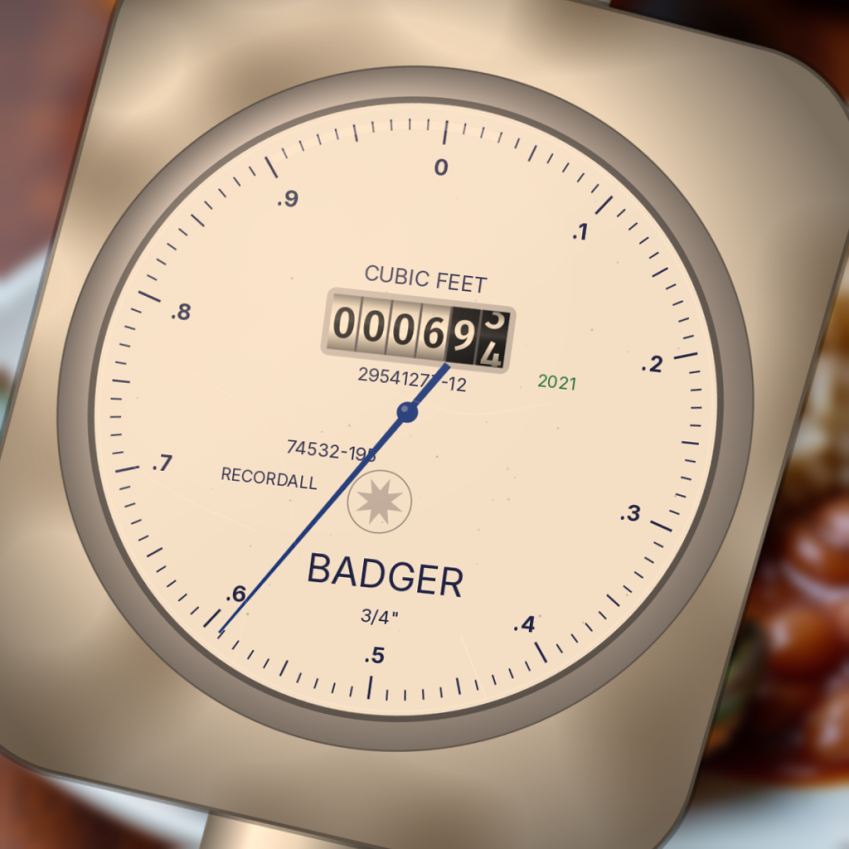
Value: 693.59 ft³
